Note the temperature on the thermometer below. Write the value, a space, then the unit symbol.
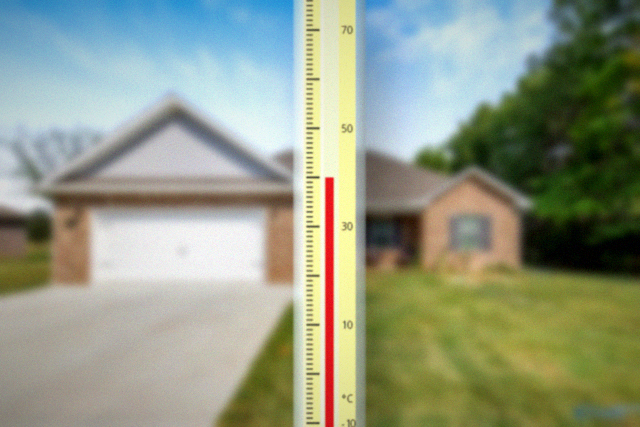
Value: 40 °C
